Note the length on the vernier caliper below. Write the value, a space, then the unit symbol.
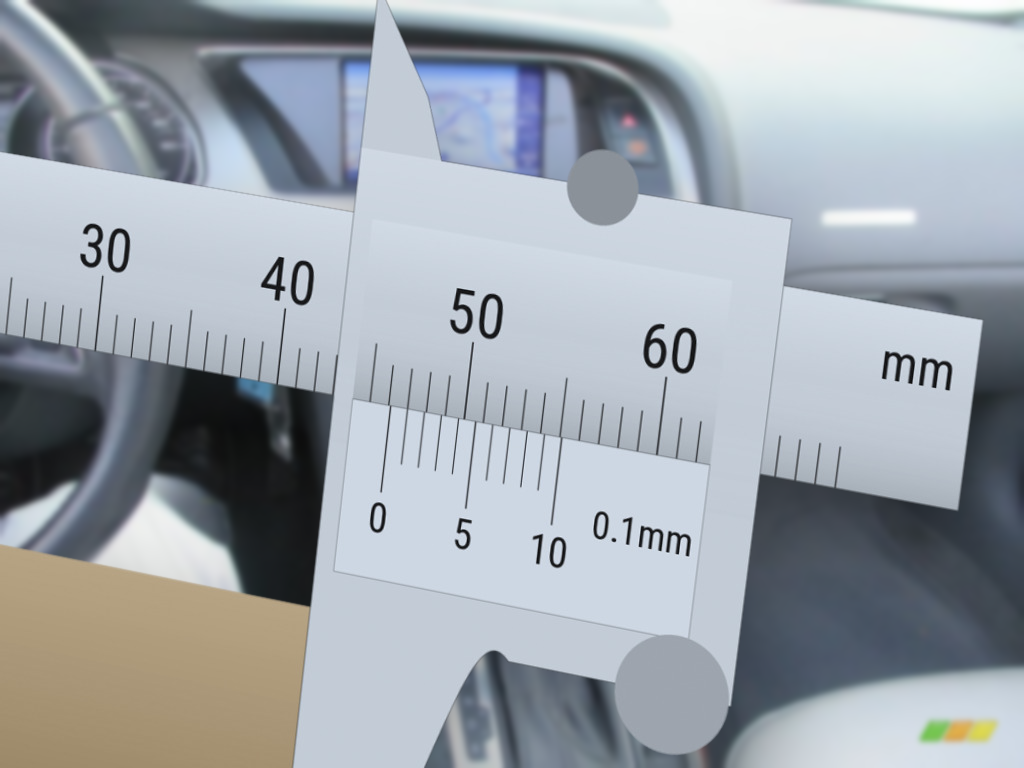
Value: 46.1 mm
